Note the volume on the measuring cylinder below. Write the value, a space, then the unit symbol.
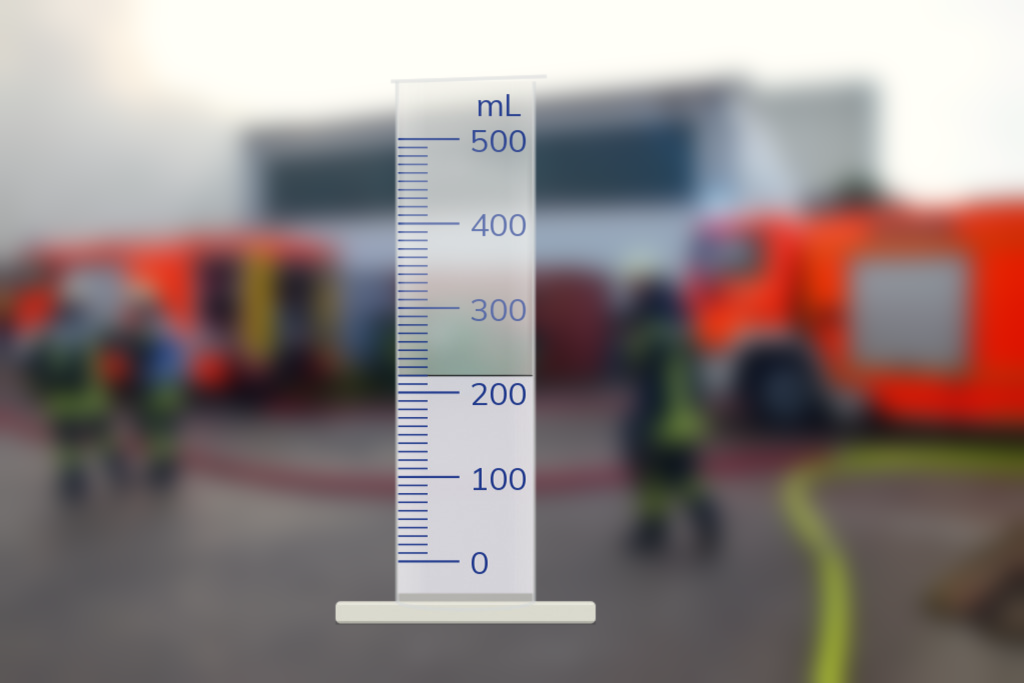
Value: 220 mL
